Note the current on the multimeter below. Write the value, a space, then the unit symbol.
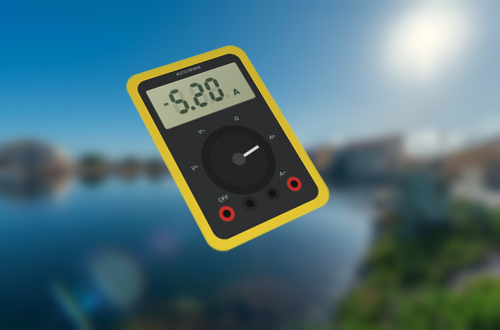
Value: -5.20 A
